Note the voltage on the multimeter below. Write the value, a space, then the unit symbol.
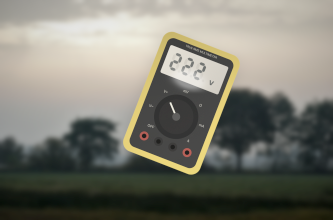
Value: 222 V
